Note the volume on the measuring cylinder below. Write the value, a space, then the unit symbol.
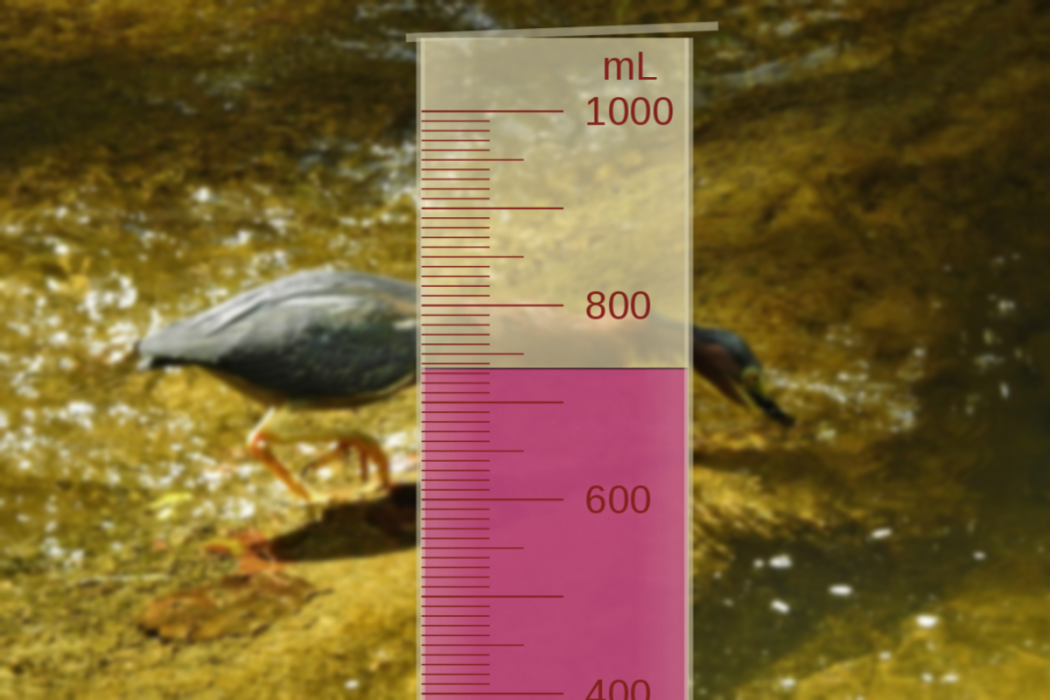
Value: 735 mL
